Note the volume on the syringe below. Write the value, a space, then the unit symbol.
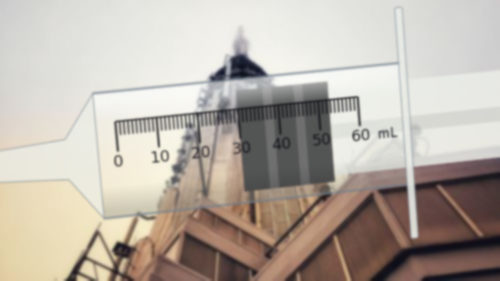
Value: 30 mL
